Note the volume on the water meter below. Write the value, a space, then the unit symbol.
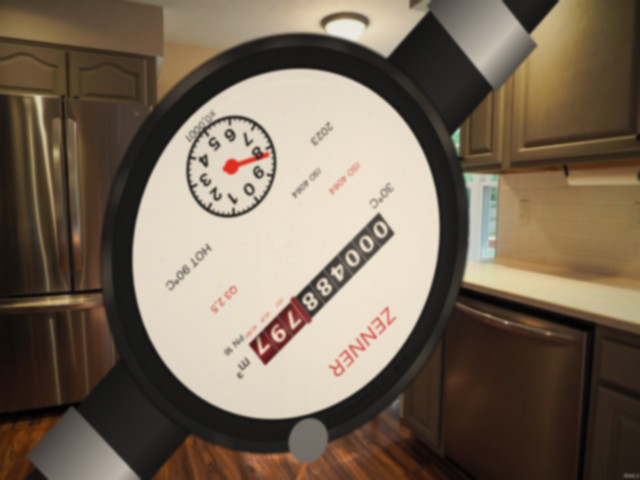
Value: 488.7968 m³
